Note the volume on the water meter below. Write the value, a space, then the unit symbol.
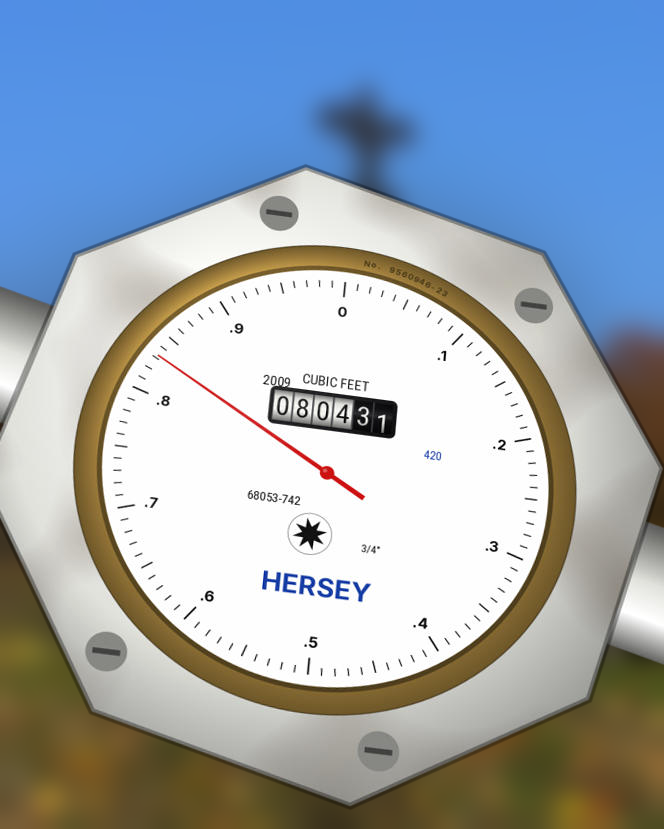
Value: 80430.83 ft³
